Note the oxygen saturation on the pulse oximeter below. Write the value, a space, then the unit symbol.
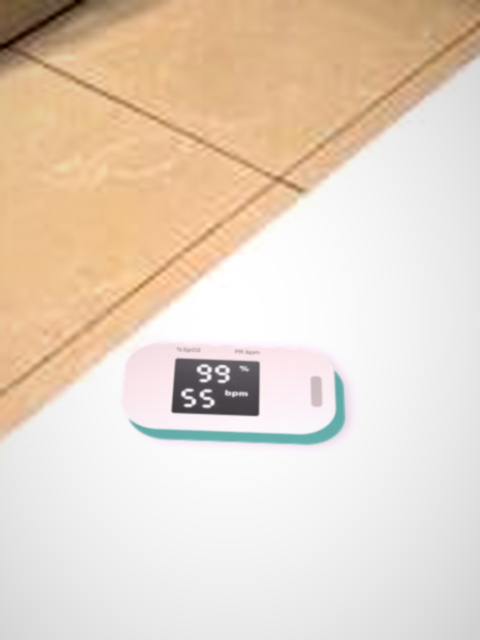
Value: 99 %
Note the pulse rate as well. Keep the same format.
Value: 55 bpm
